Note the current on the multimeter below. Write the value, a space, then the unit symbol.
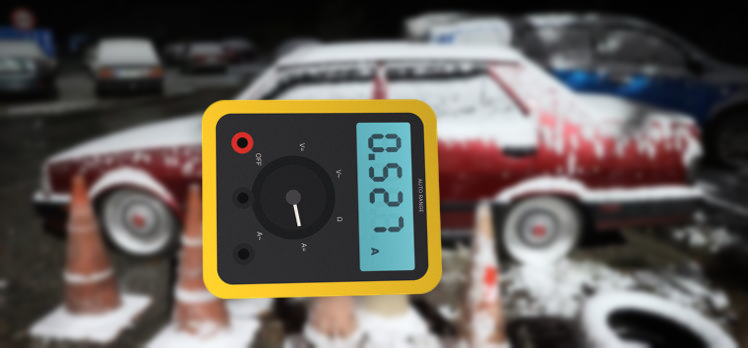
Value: 0.527 A
